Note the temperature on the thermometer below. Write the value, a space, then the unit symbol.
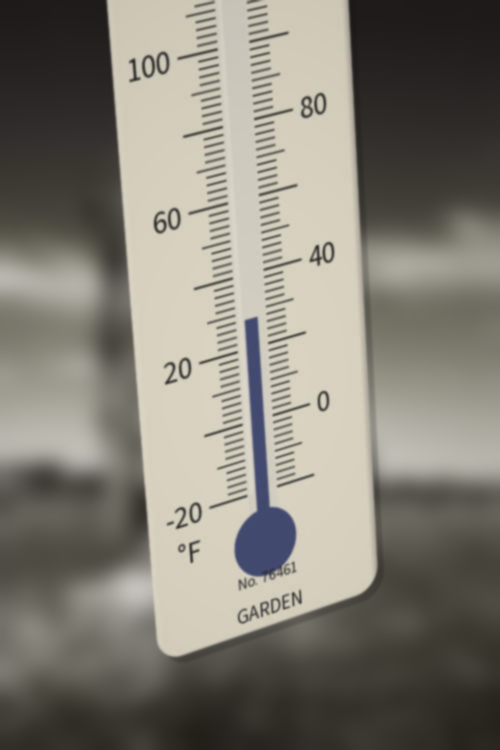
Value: 28 °F
